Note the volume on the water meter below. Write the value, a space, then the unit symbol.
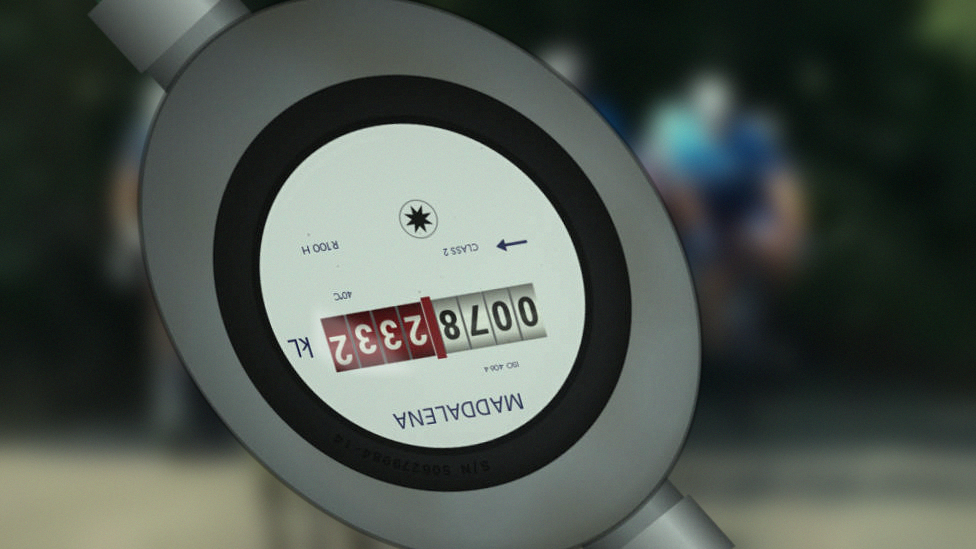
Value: 78.2332 kL
